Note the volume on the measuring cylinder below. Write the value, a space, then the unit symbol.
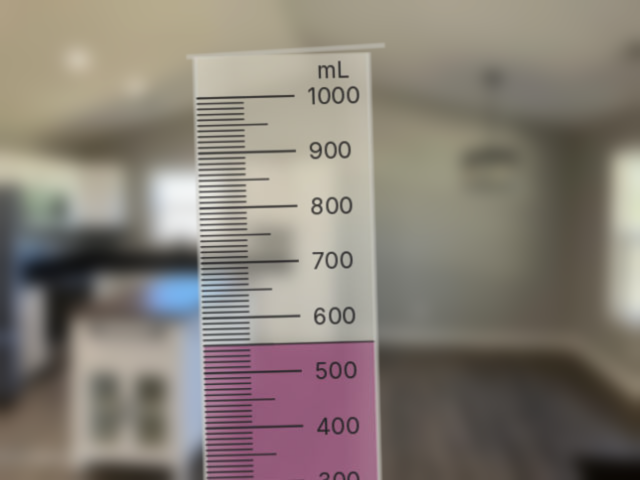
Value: 550 mL
